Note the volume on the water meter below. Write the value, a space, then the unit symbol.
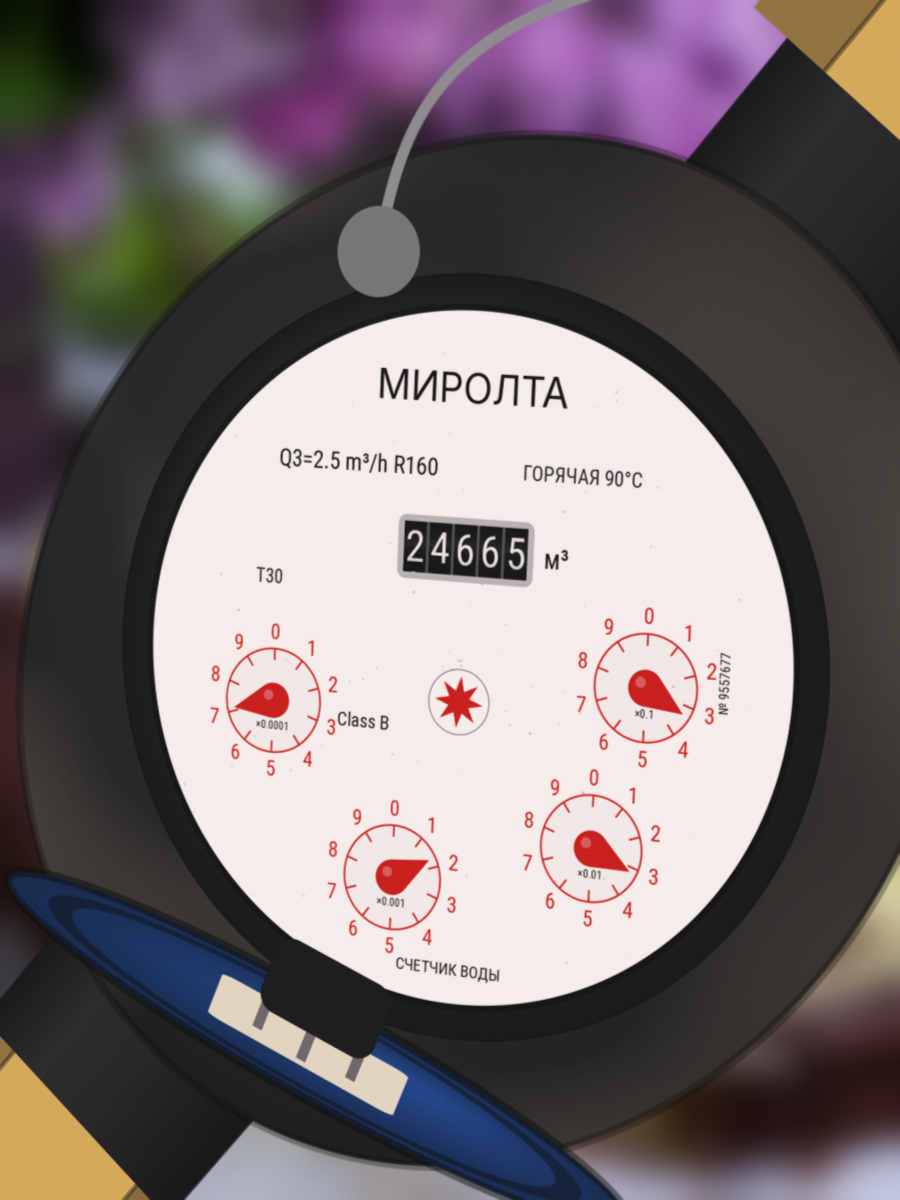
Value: 24665.3317 m³
